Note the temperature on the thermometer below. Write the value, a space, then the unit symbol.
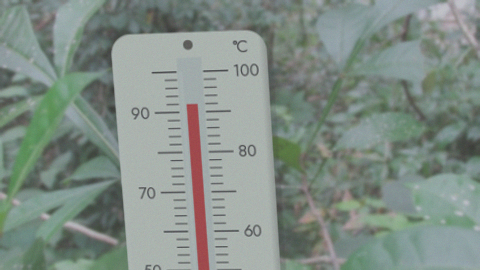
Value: 92 °C
